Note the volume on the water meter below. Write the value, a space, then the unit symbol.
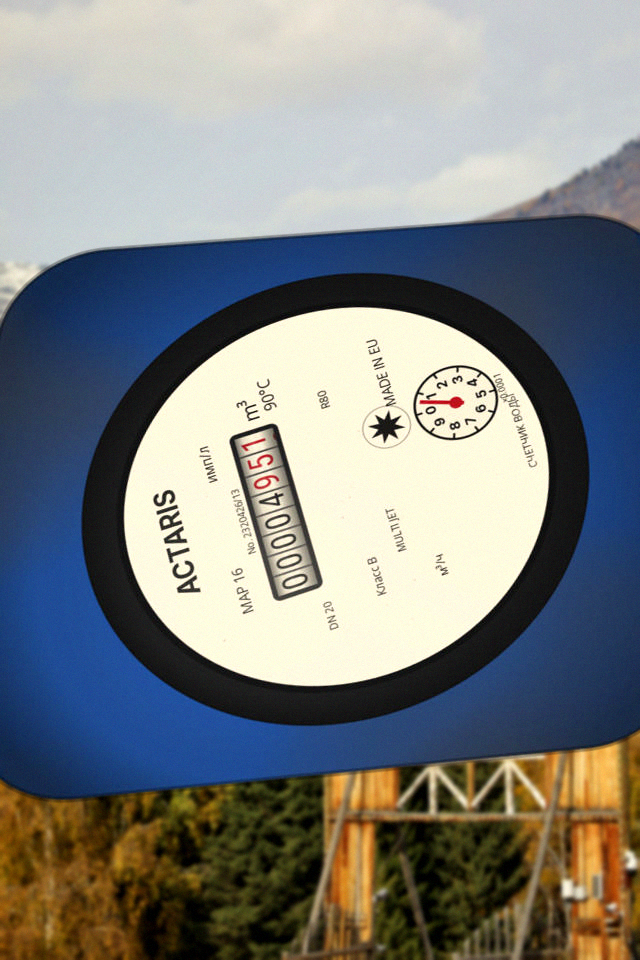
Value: 4.9510 m³
